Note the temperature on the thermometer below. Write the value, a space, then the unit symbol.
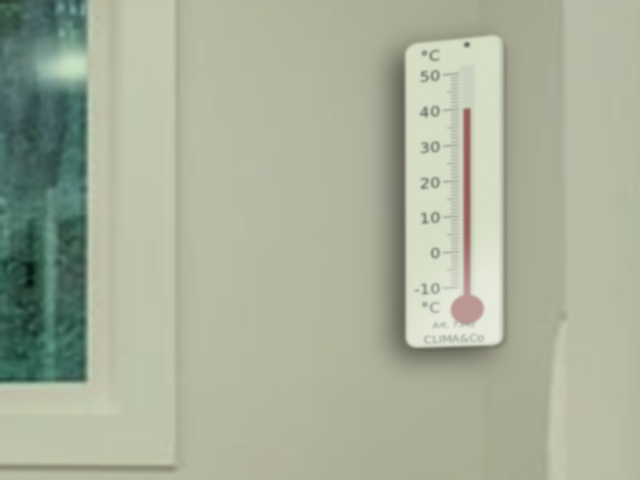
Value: 40 °C
